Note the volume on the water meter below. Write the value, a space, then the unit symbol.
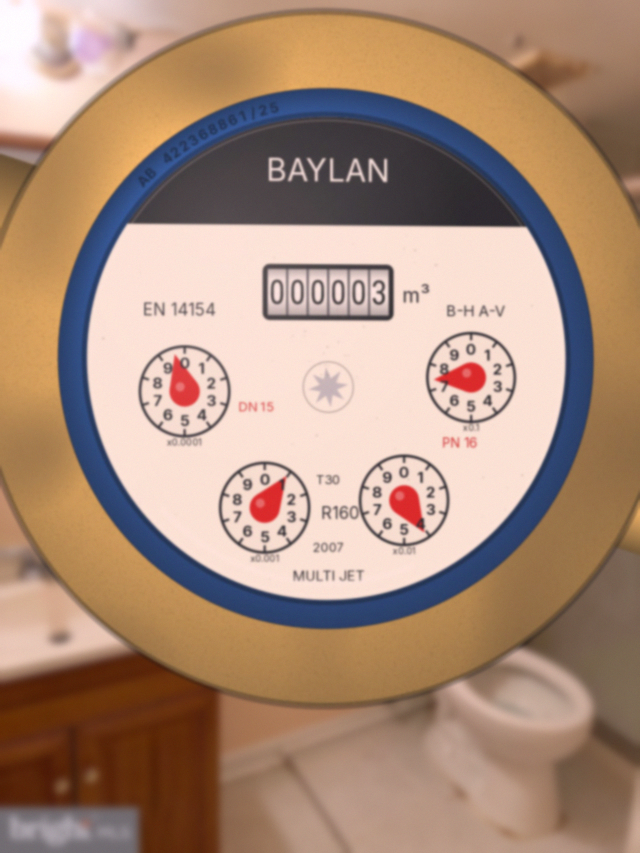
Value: 3.7409 m³
